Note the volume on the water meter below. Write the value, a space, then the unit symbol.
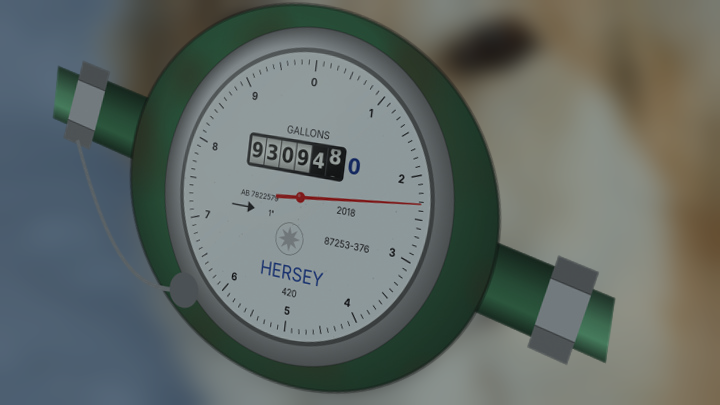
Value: 9309482.3 gal
